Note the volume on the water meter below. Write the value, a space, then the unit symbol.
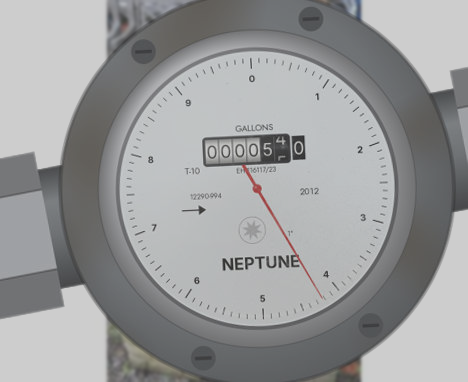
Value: 544.2 gal
